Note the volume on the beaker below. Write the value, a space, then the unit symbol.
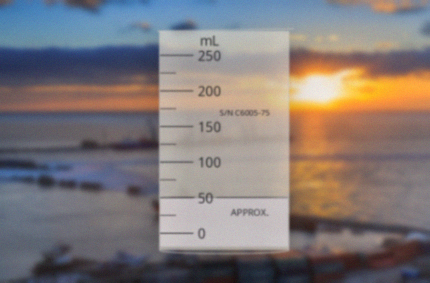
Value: 50 mL
